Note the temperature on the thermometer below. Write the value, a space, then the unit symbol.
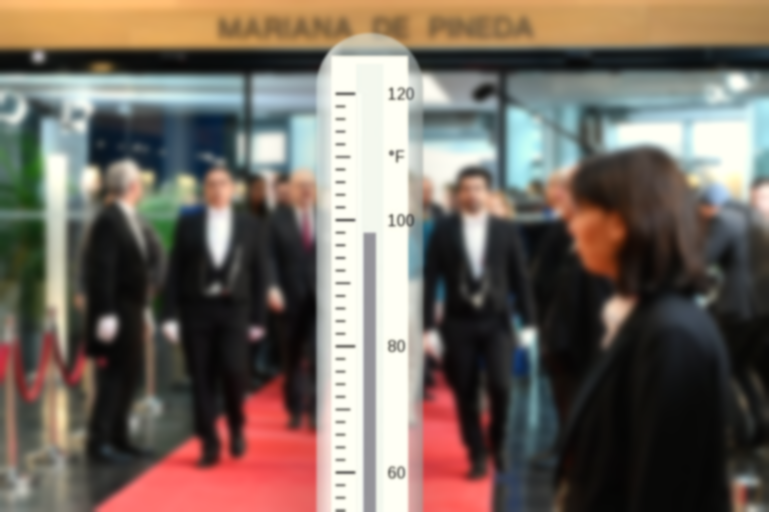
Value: 98 °F
